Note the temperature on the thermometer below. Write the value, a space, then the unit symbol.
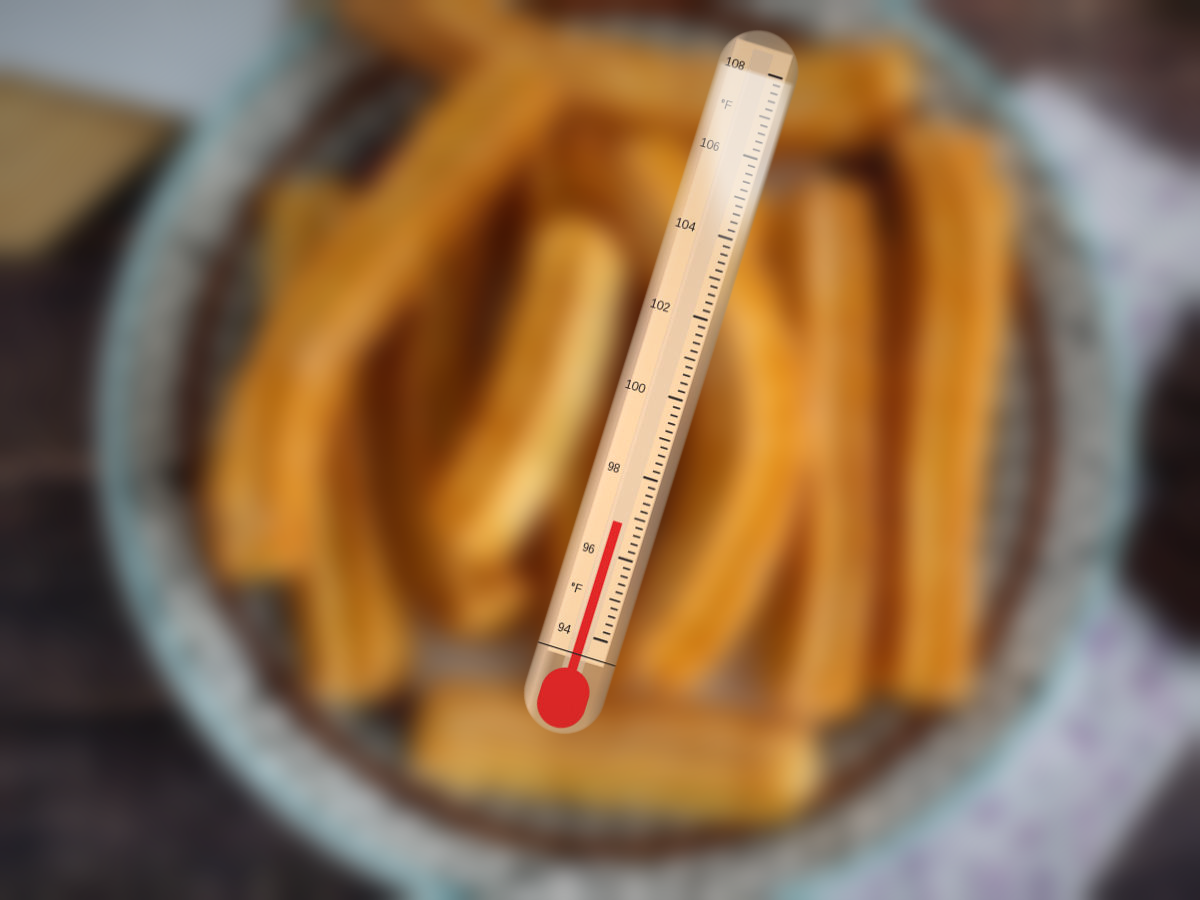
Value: 96.8 °F
